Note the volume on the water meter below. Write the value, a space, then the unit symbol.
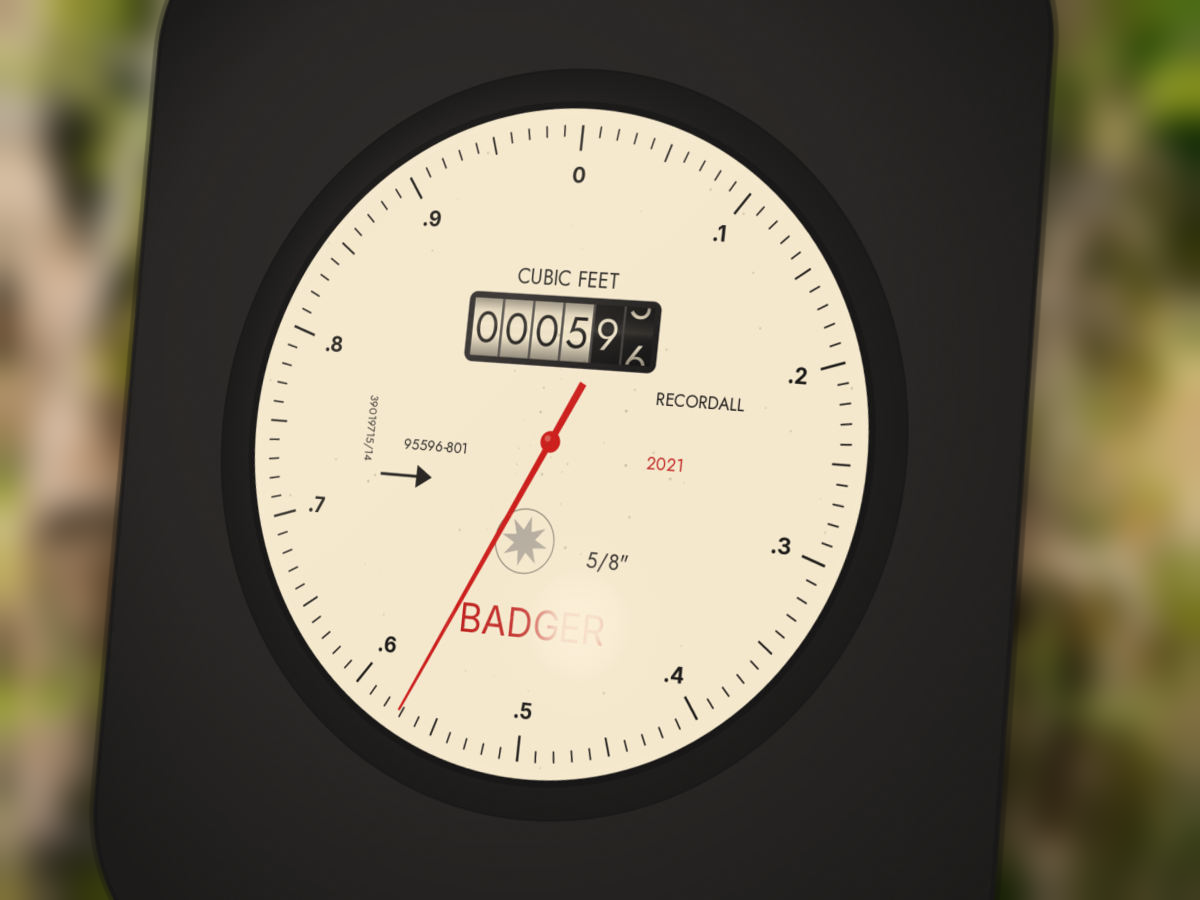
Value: 595.57 ft³
